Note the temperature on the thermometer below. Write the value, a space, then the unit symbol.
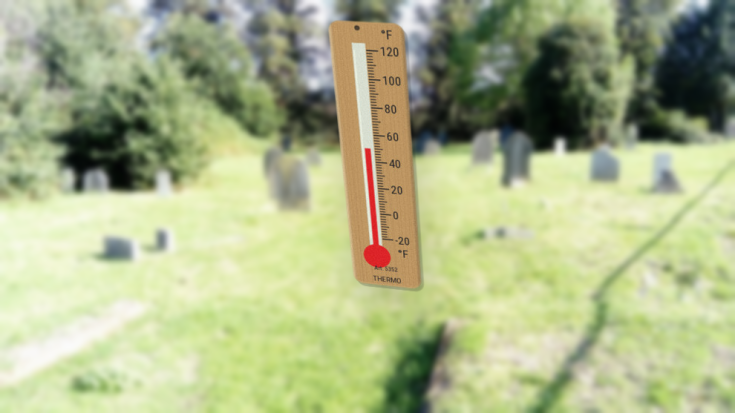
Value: 50 °F
